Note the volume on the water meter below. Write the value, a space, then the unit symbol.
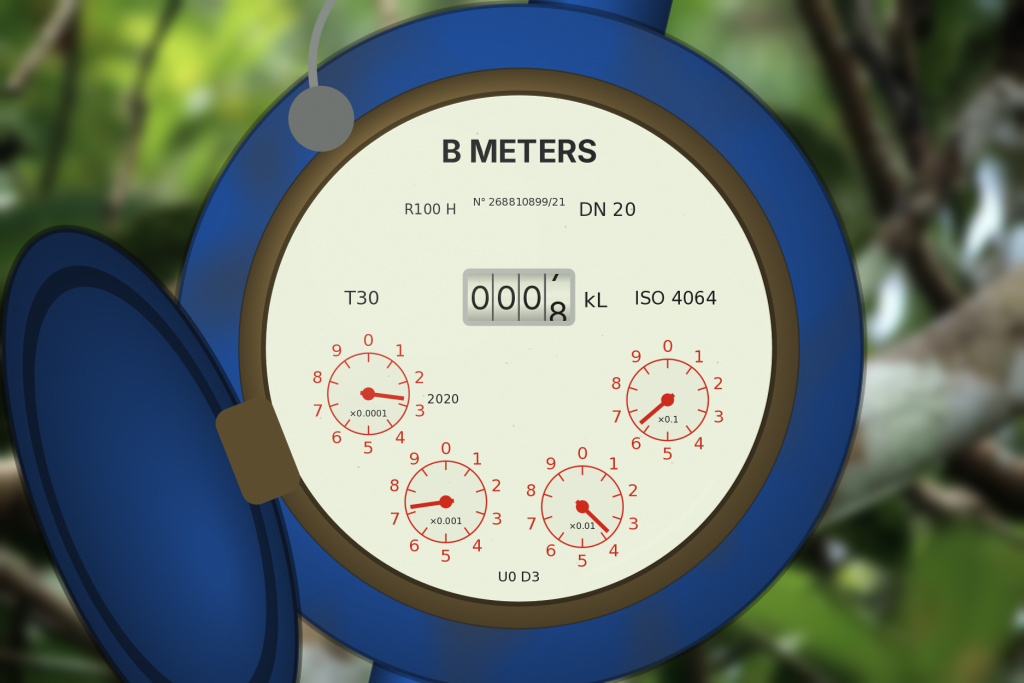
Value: 7.6372 kL
